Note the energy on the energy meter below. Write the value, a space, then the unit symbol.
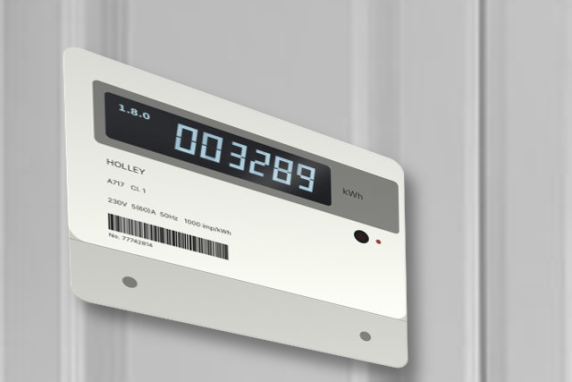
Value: 3289 kWh
